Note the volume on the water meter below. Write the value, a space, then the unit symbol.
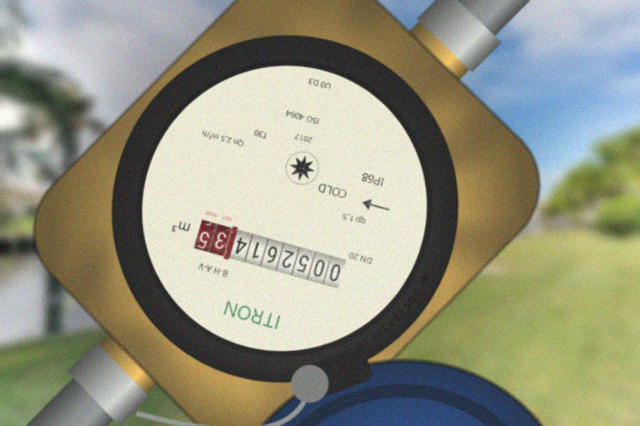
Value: 52614.35 m³
